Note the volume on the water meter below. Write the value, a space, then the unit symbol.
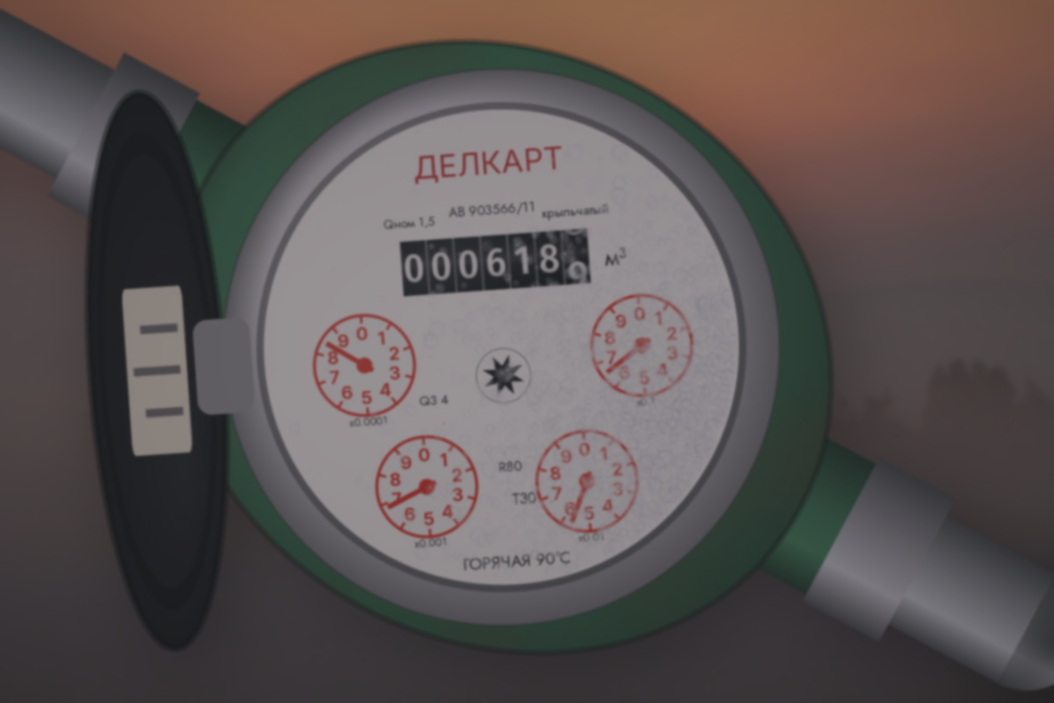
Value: 6188.6568 m³
